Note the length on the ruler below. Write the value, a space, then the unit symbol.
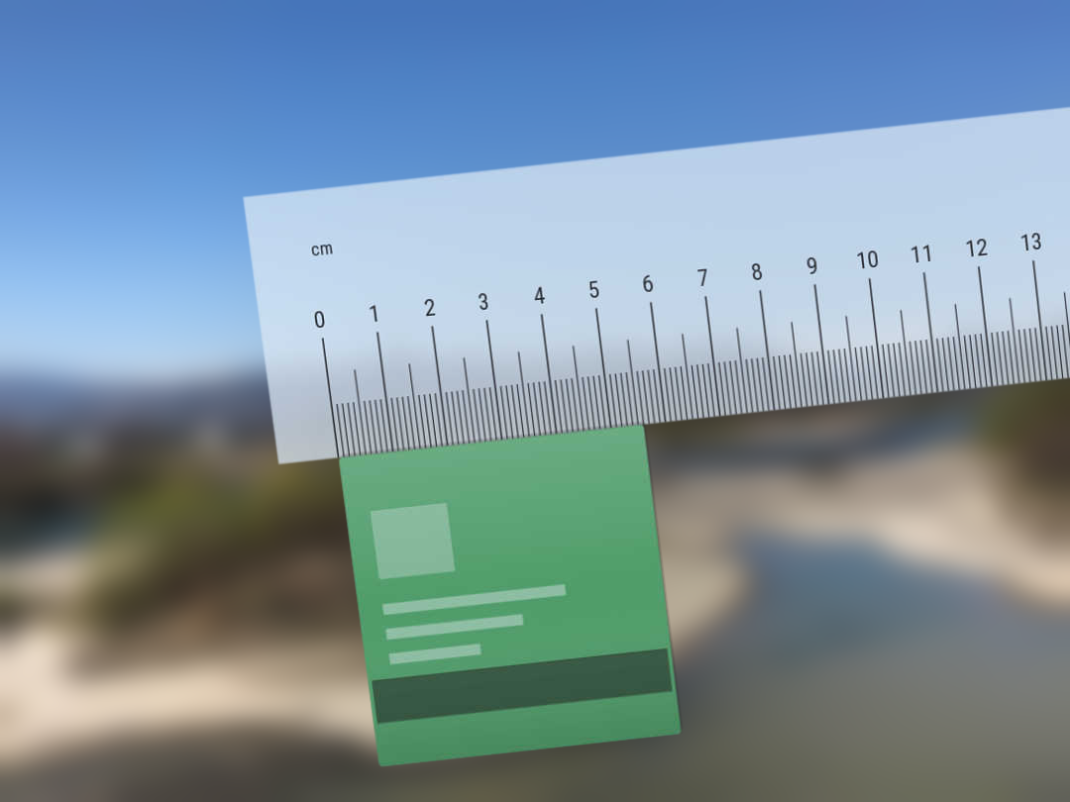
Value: 5.6 cm
